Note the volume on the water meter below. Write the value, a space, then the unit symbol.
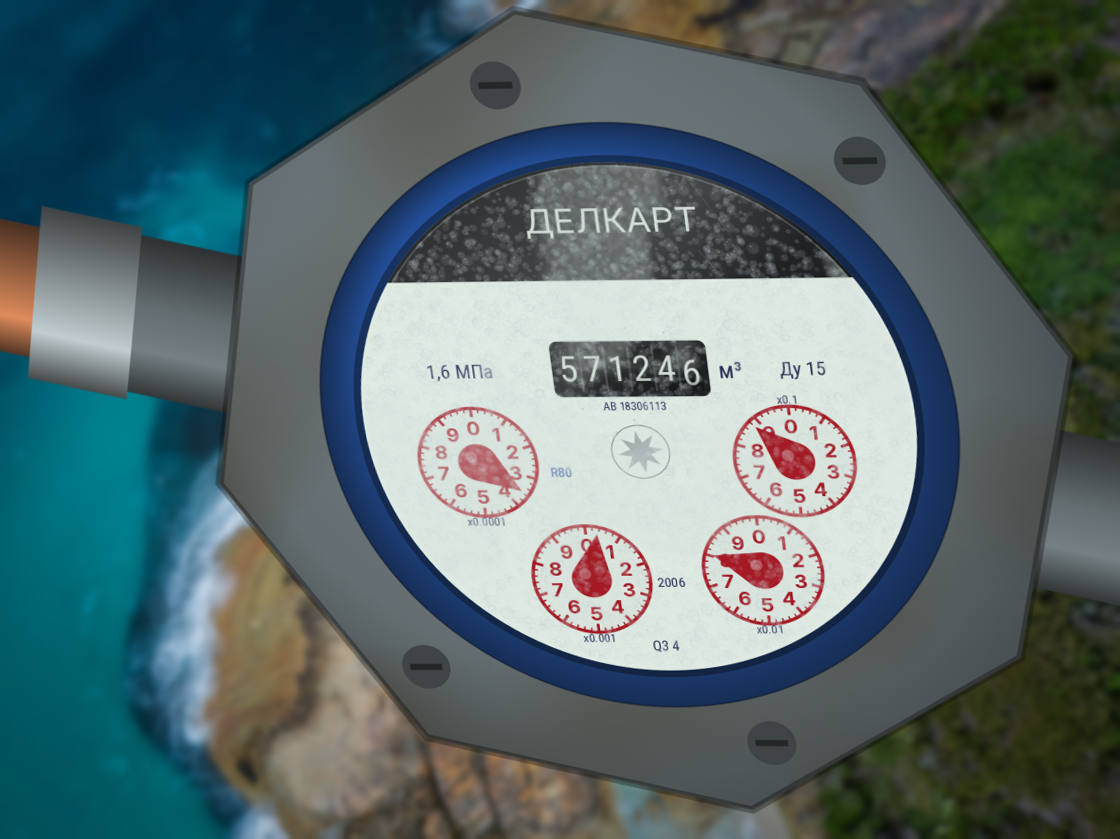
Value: 571245.8803 m³
